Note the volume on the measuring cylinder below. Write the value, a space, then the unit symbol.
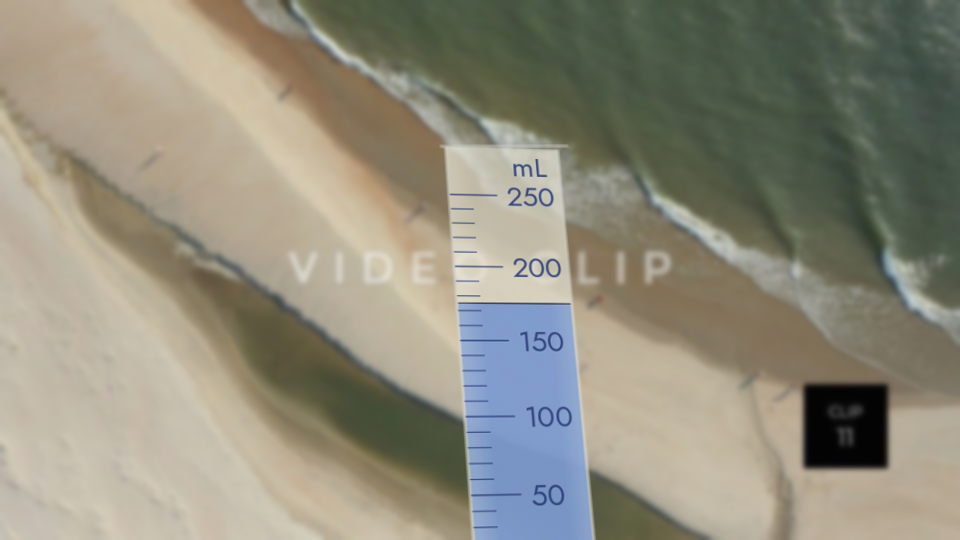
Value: 175 mL
